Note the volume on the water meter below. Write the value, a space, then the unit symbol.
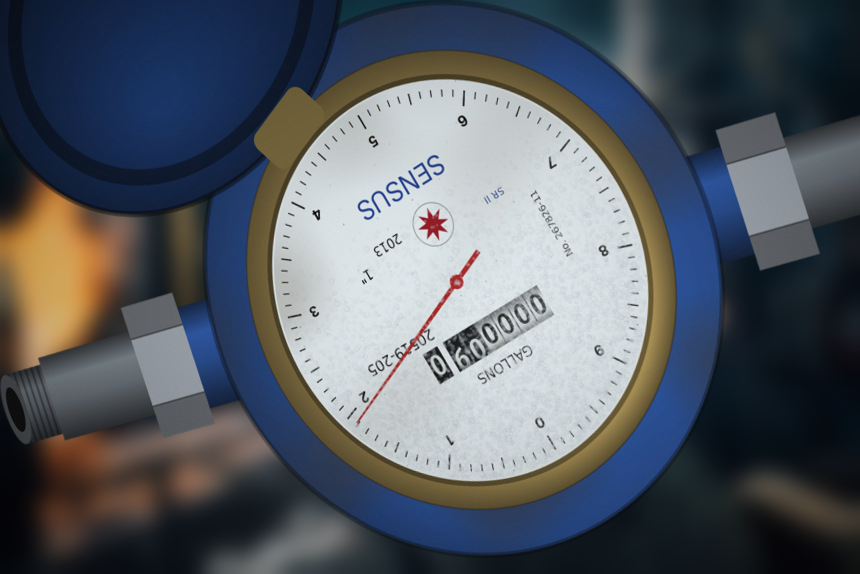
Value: 91.9 gal
